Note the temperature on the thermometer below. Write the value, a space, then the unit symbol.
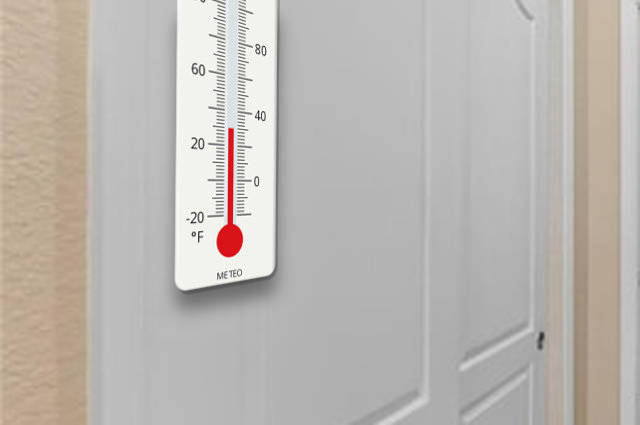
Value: 30 °F
